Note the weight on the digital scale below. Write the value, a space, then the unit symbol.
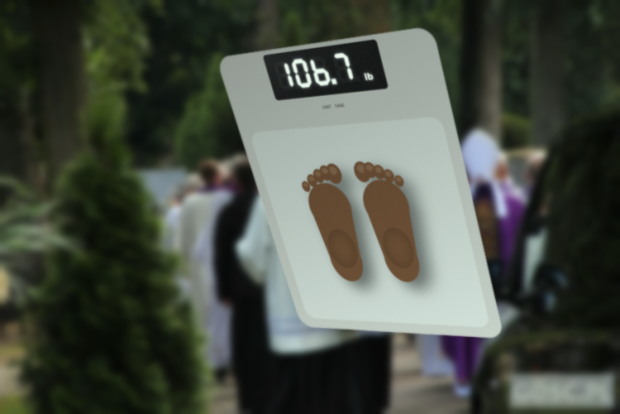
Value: 106.7 lb
